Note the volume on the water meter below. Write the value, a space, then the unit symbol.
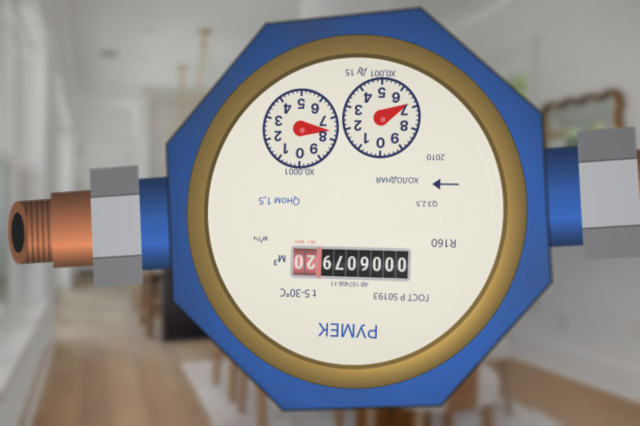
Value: 6079.2067 m³
